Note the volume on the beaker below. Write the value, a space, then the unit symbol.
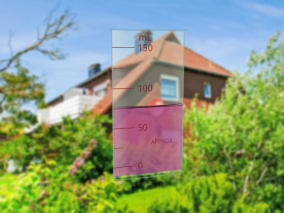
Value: 75 mL
